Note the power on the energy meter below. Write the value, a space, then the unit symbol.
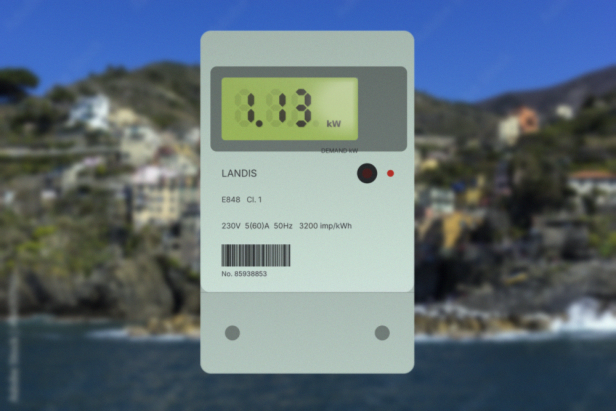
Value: 1.13 kW
